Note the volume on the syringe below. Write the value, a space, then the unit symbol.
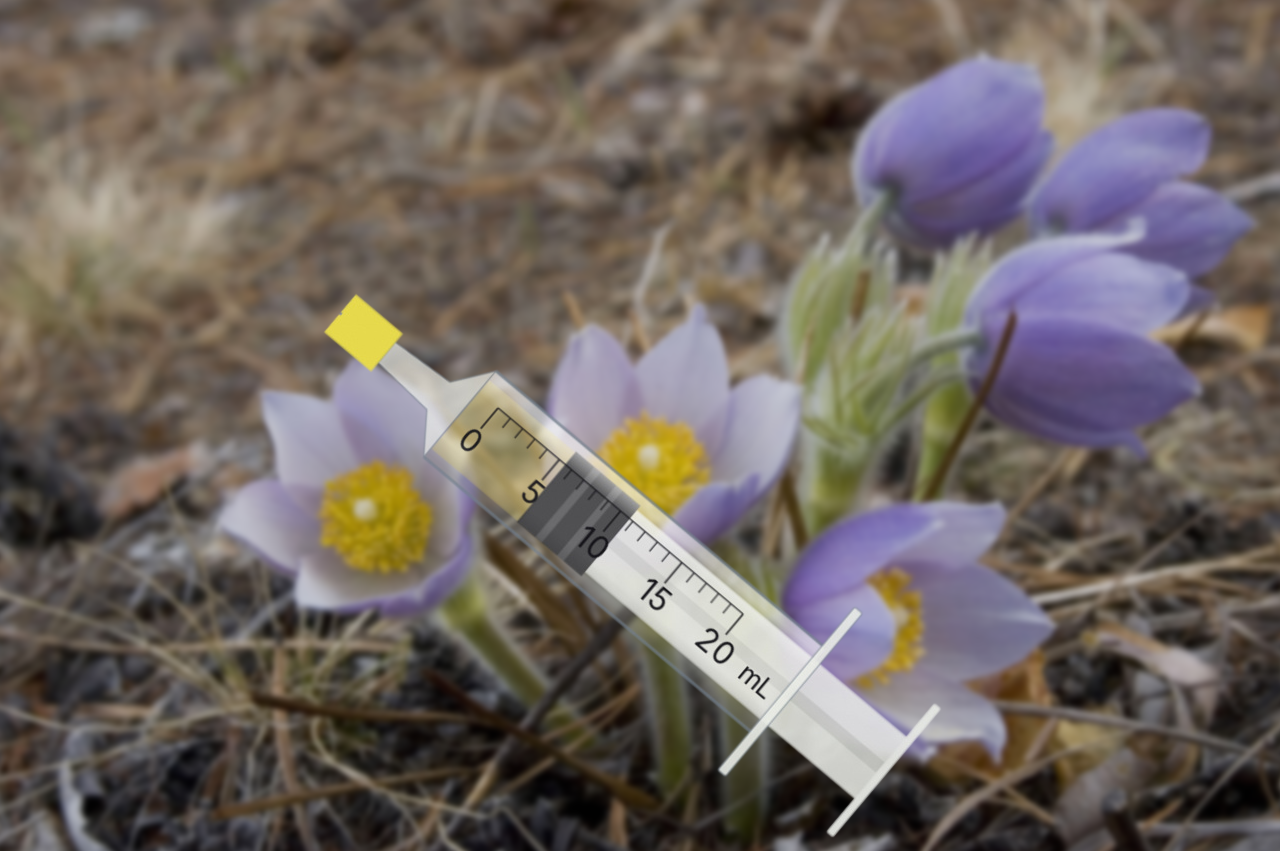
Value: 5.5 mL
